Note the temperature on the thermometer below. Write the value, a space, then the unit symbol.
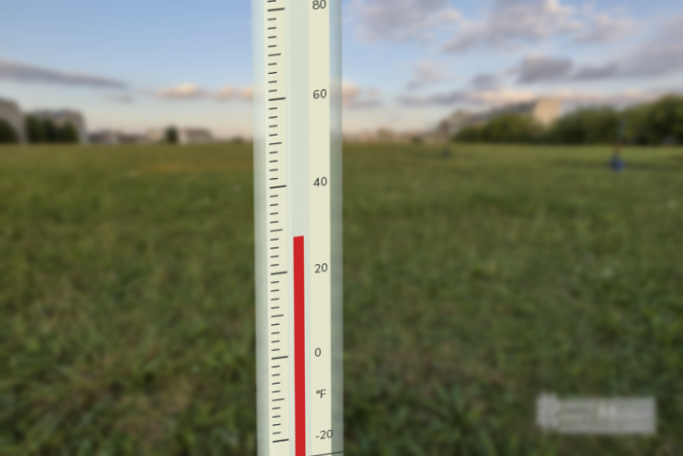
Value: 28 °F
